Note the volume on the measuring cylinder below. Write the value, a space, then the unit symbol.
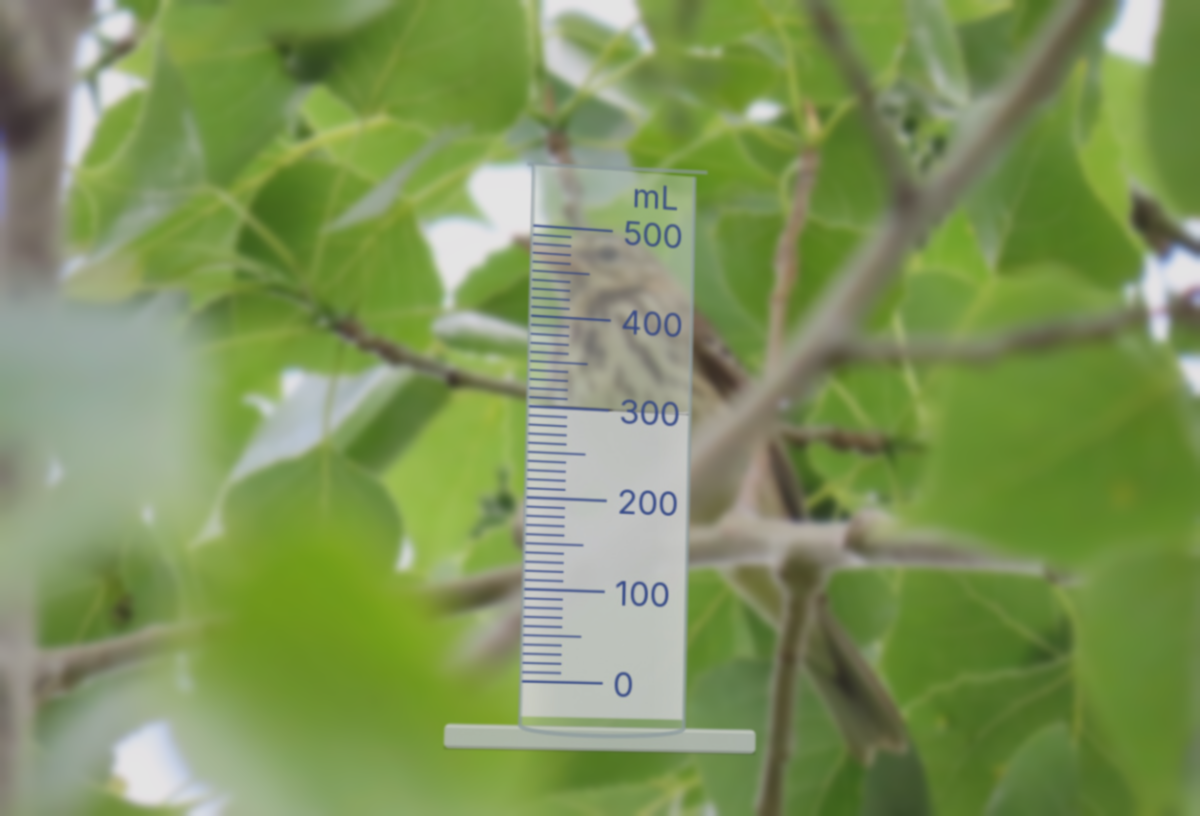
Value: 300 mL
